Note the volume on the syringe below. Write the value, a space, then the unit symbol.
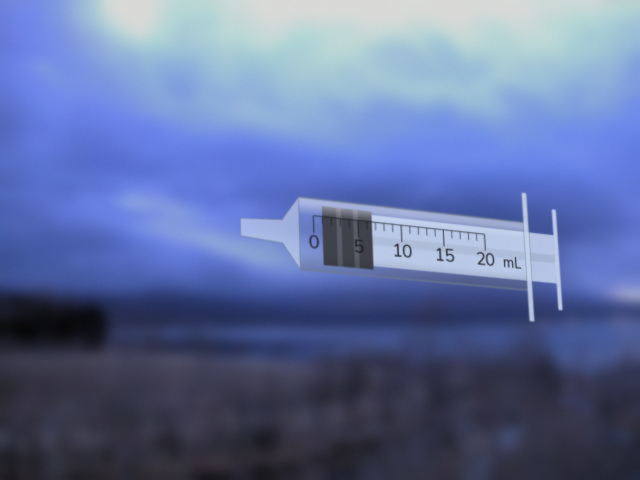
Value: 1 mL
